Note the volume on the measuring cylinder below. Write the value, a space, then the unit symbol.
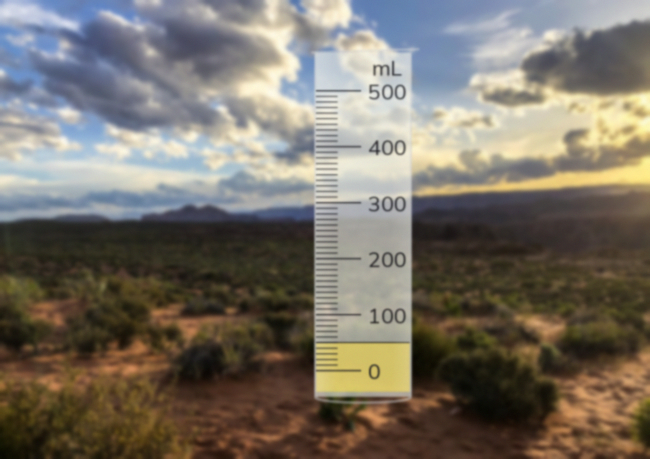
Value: 50 mL
